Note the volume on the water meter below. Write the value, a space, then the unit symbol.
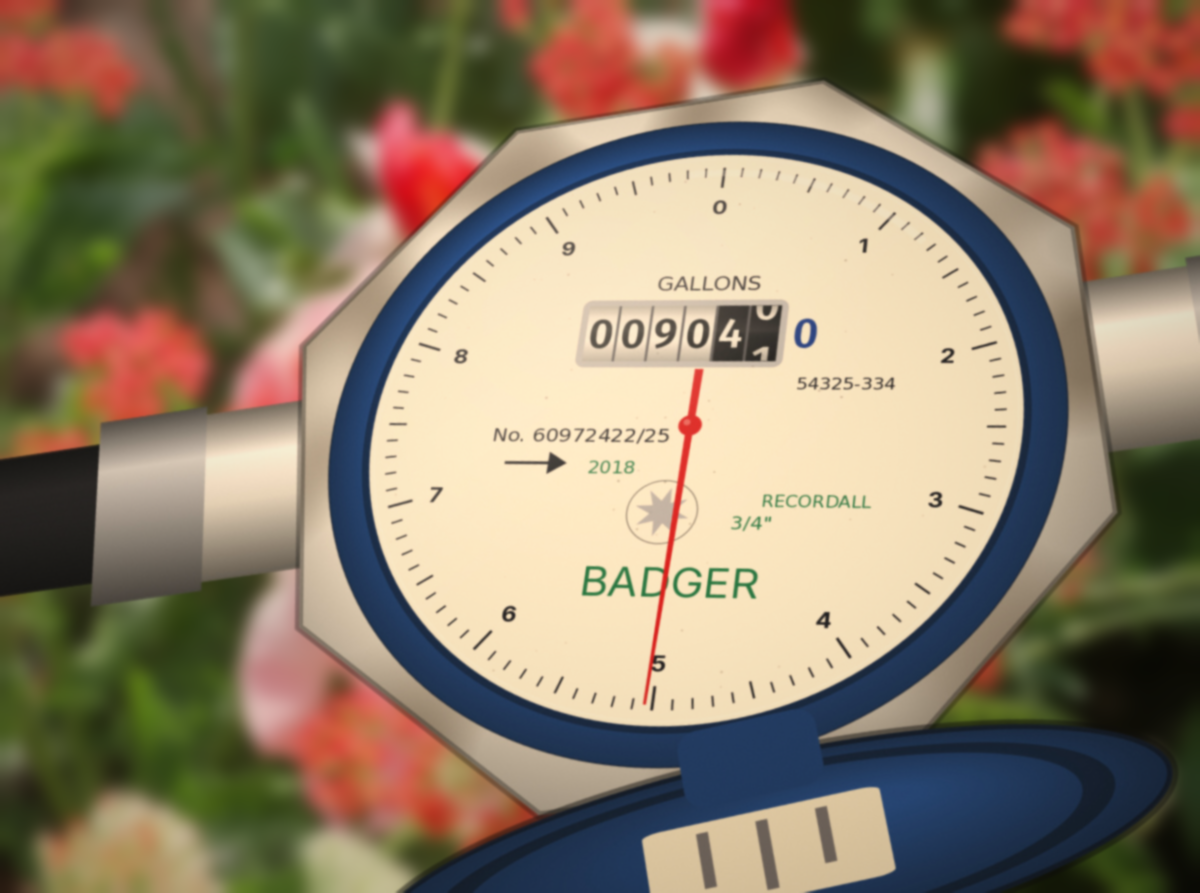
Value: 90405.0 gal
